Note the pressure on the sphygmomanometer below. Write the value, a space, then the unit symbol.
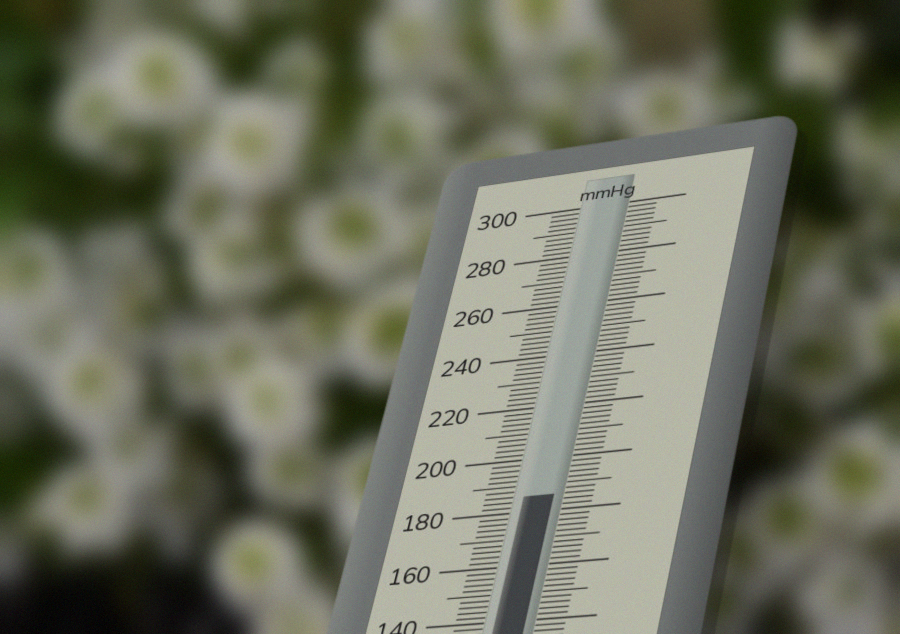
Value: 186 mmHg
